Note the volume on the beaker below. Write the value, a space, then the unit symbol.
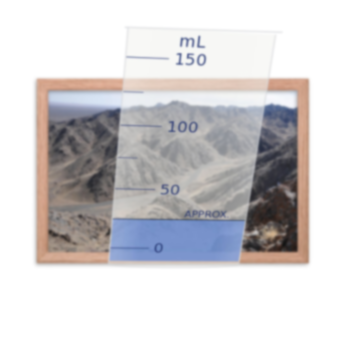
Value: 25 mL
